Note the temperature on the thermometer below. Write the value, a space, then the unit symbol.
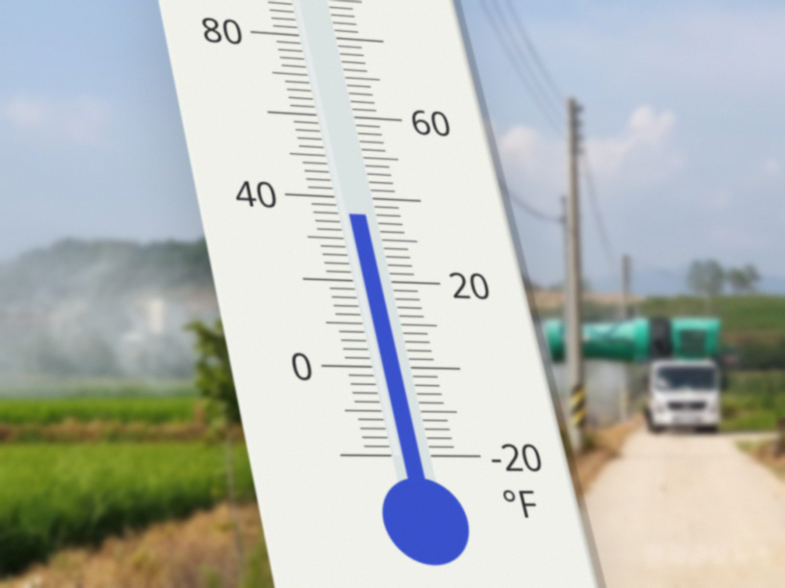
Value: 36 °F
